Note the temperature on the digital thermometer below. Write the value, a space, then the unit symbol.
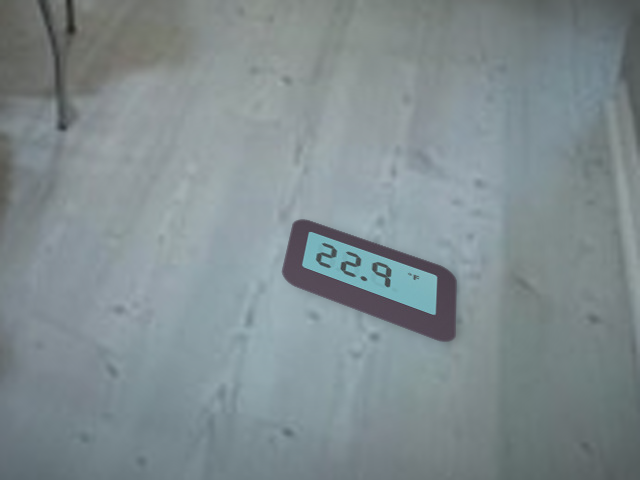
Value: 22.9 °F
